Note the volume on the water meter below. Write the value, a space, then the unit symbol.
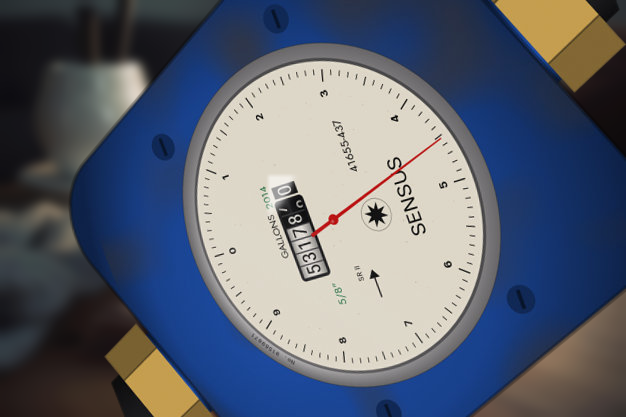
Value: 5317874.5 gal
